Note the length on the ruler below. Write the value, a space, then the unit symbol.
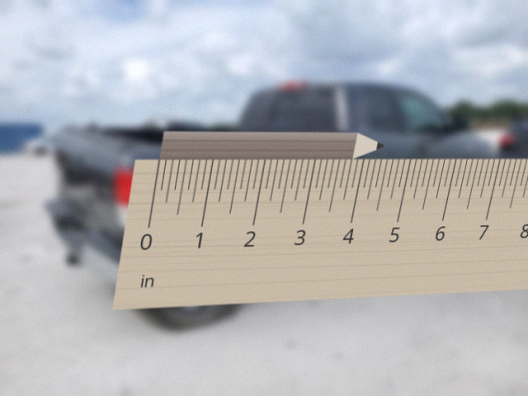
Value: 4.375 in
